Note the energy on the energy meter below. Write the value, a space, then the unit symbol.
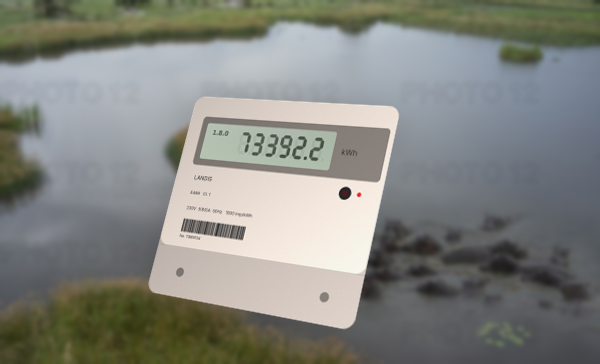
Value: 73392.2 kWh
